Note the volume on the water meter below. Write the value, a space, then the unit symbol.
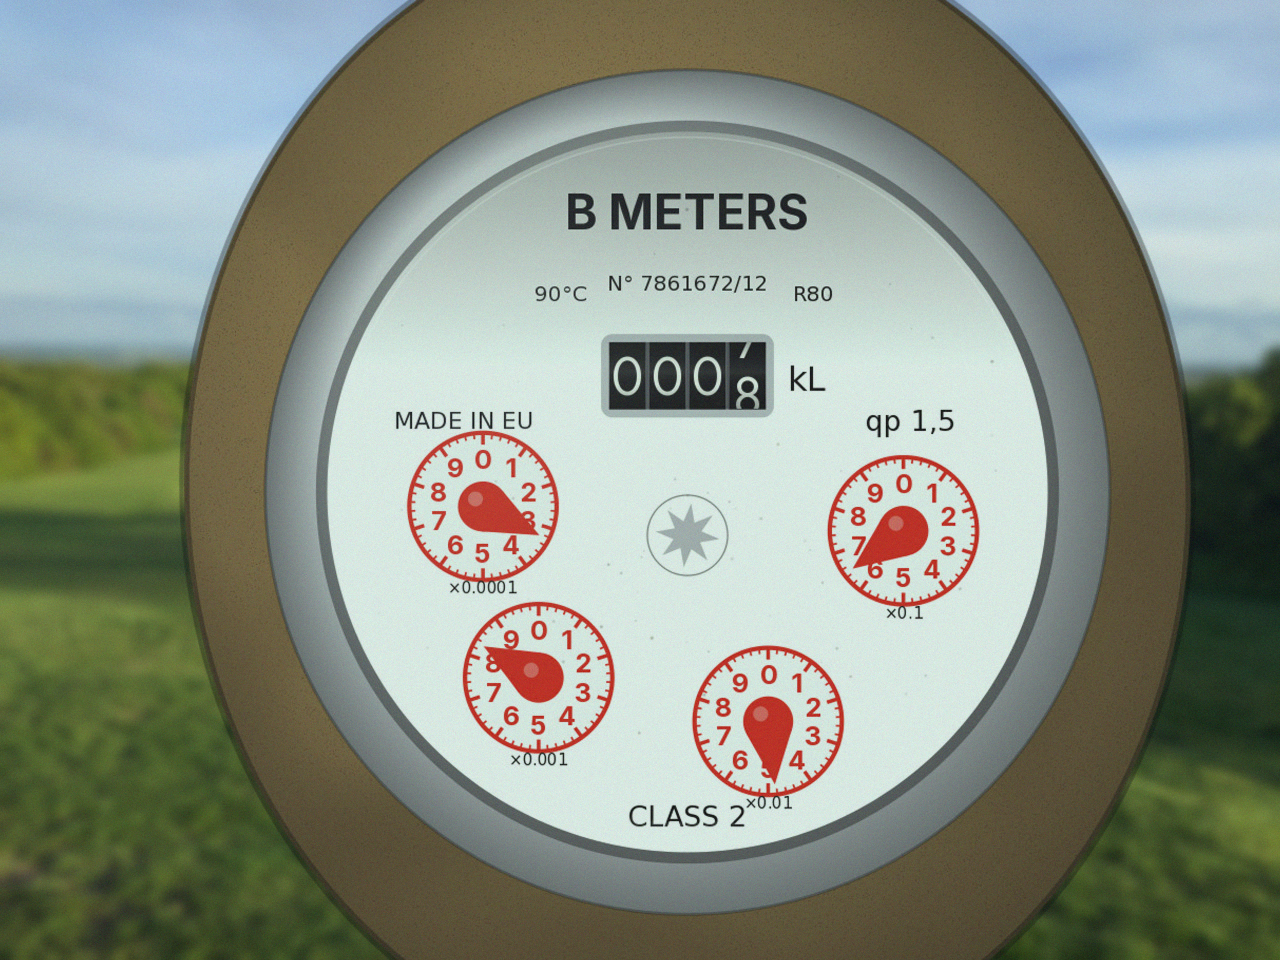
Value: 7.6483 kL
